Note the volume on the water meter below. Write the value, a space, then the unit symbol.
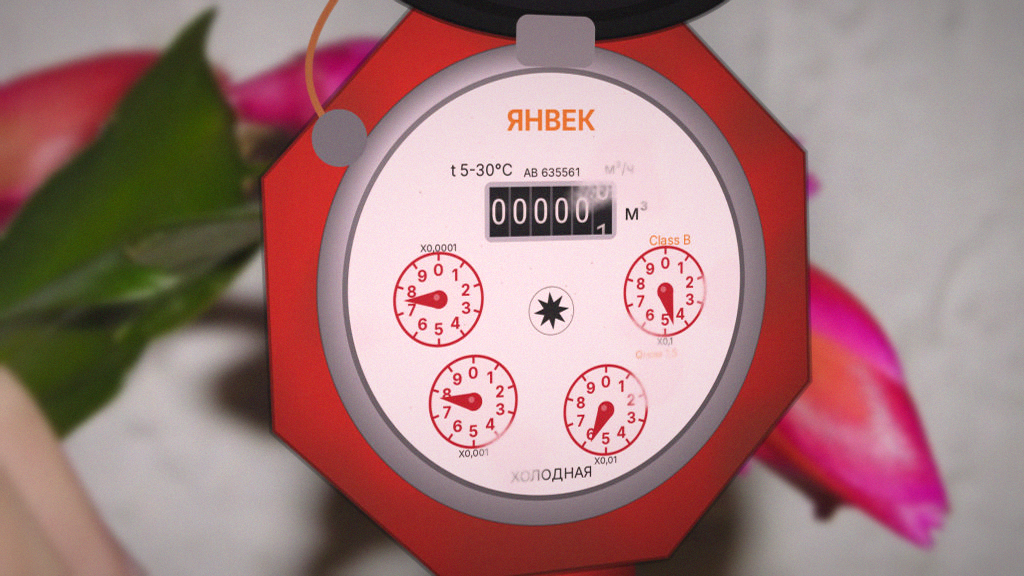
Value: 0.4577 m³
